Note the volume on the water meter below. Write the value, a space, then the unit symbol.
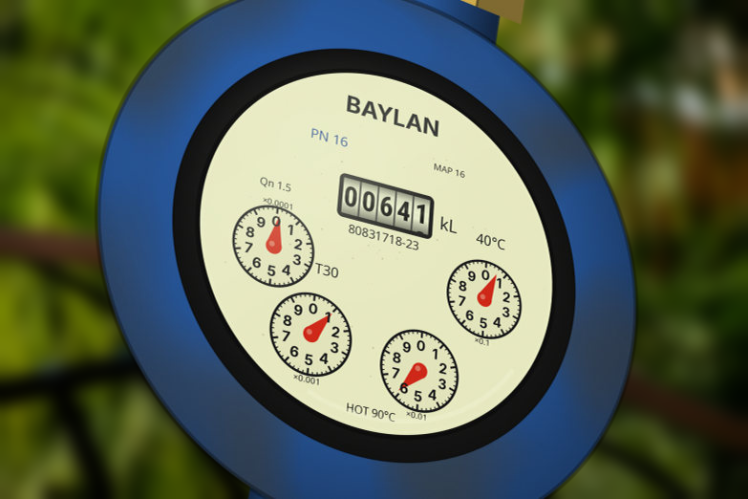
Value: 641.0610 kL
